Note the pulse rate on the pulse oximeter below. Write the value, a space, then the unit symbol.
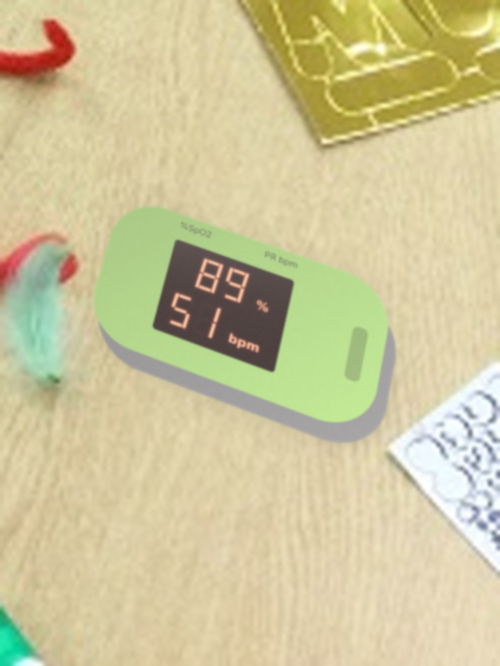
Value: 51 bpm
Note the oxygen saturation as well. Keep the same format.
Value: 89 %
